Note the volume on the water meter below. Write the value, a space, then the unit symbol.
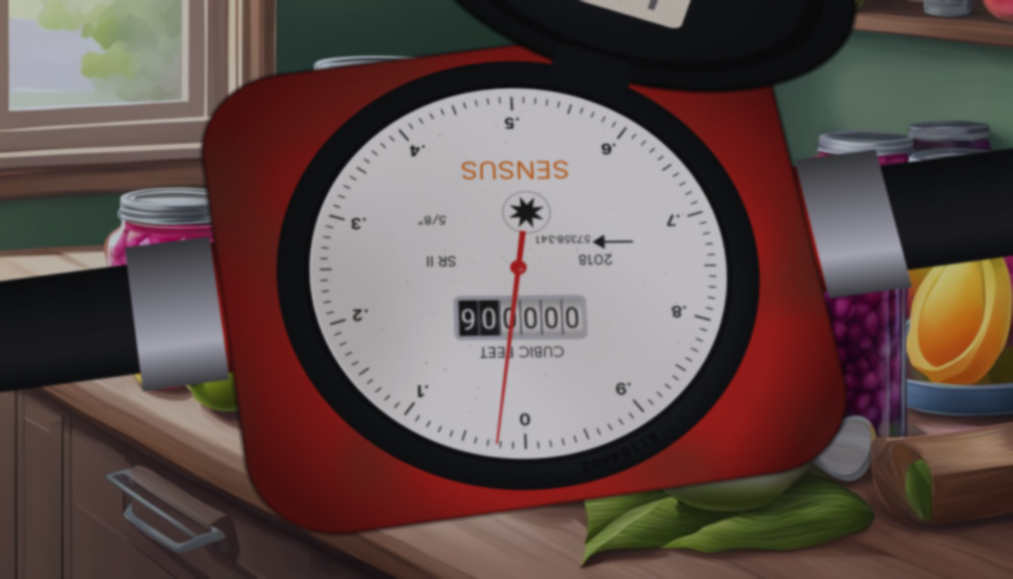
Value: 6.02 ft³
